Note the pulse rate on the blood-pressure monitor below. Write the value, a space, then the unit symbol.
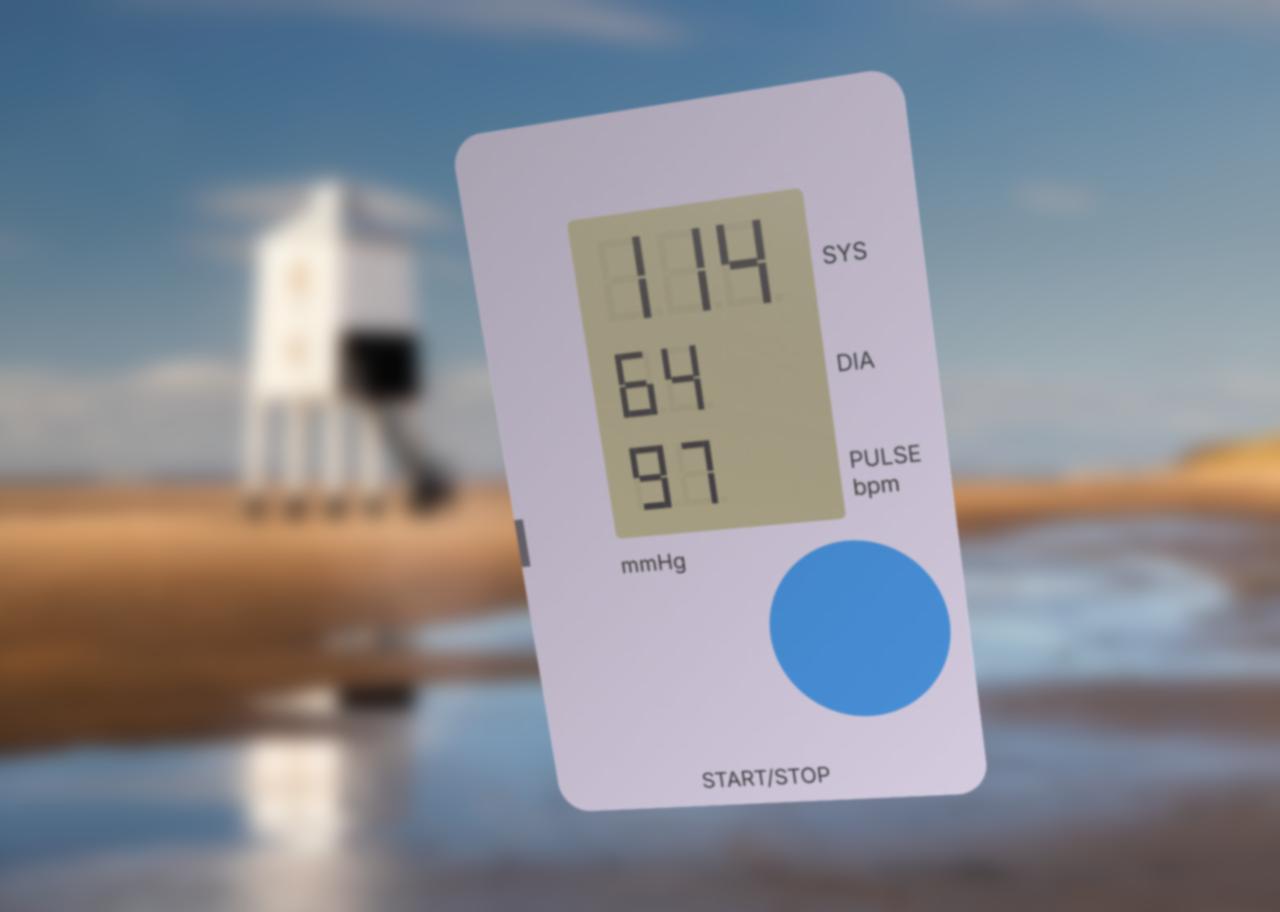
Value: 97 bpm
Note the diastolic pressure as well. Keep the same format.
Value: 64 mmHg
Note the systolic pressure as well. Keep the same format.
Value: 114 mmHg
